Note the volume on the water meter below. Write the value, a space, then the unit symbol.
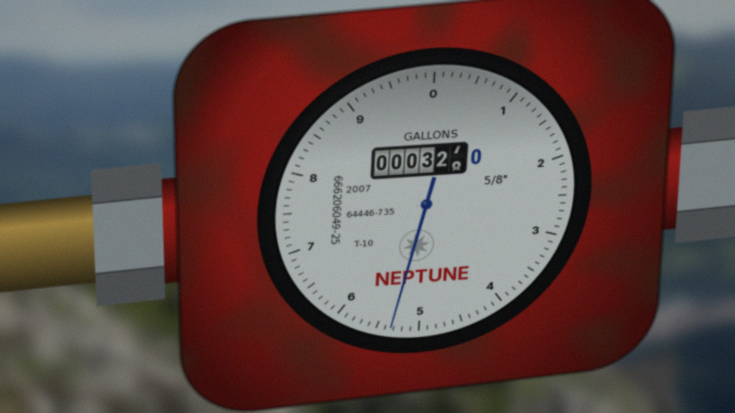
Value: 3275.3 gal
